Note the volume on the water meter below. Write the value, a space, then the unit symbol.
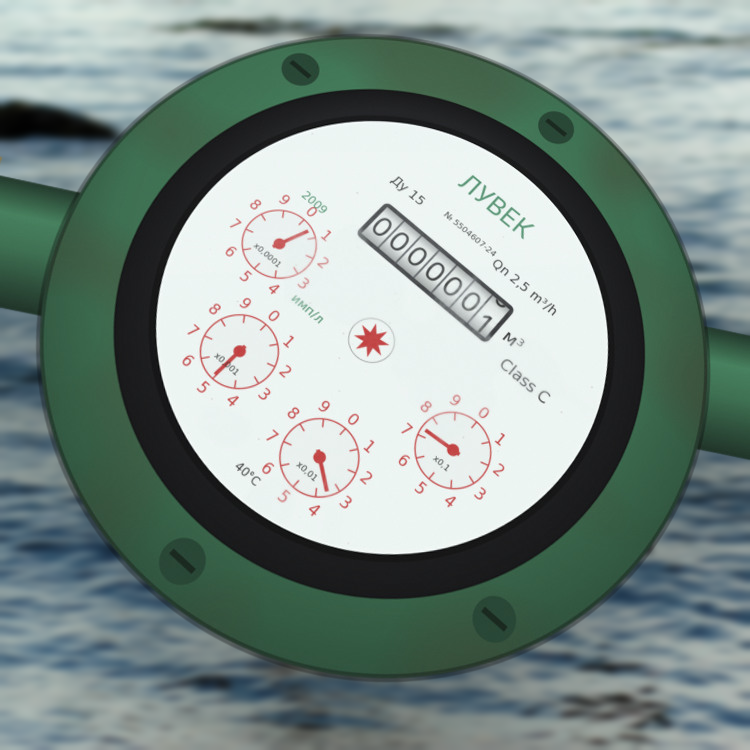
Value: 0.7350 m³
